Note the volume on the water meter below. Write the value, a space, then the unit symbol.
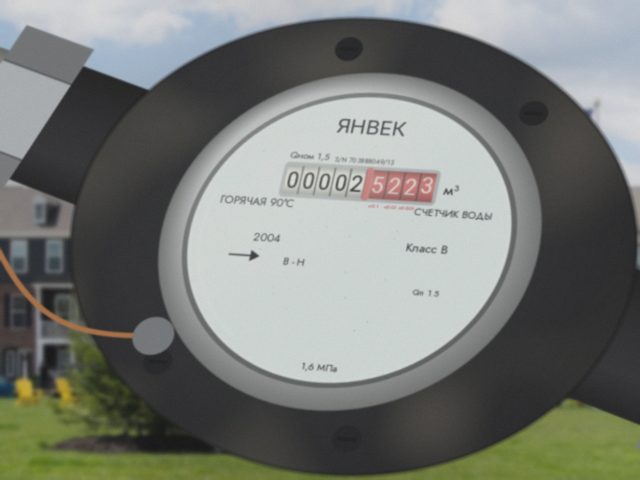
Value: 2.5223 m³
